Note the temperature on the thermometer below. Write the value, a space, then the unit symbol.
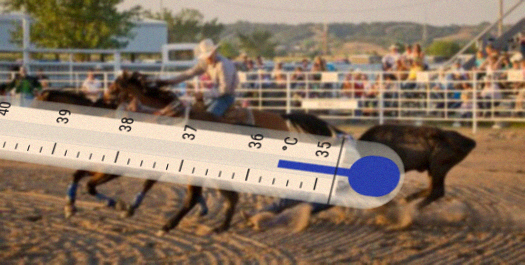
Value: 35.6 °C
